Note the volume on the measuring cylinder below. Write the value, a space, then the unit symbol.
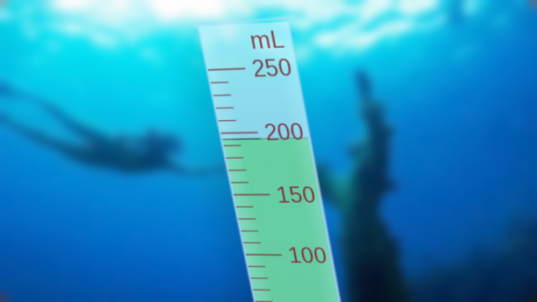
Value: 195 mL
